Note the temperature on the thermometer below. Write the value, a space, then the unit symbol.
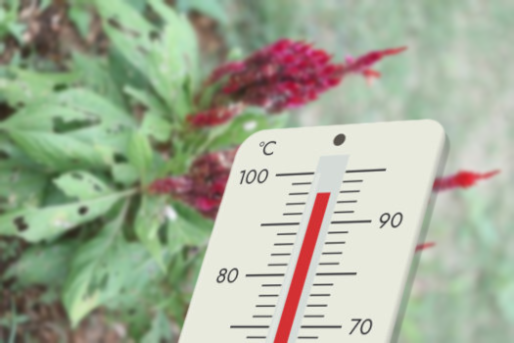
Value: 96 °C
